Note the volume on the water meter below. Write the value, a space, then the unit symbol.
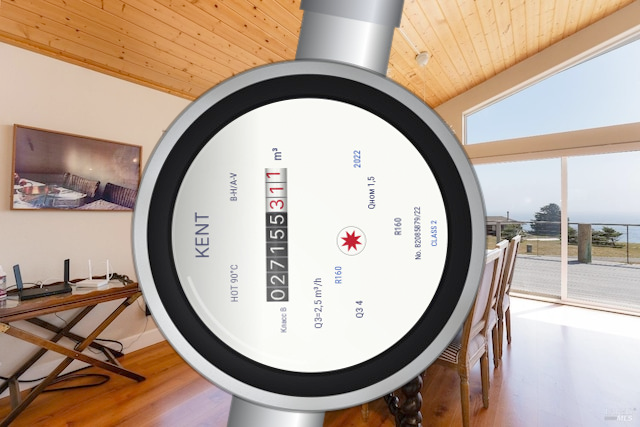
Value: 27155.311 m³
